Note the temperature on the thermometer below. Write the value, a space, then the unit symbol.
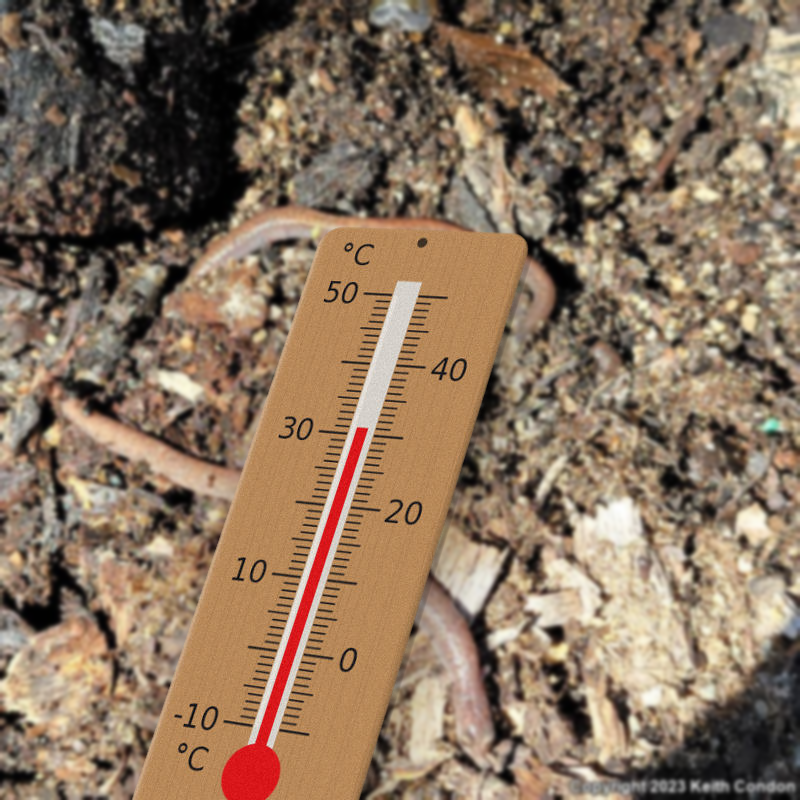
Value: 31 °C
